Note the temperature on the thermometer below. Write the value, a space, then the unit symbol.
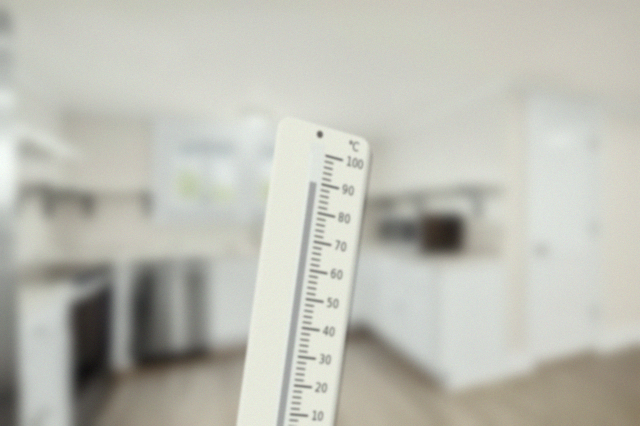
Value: 90 °C
